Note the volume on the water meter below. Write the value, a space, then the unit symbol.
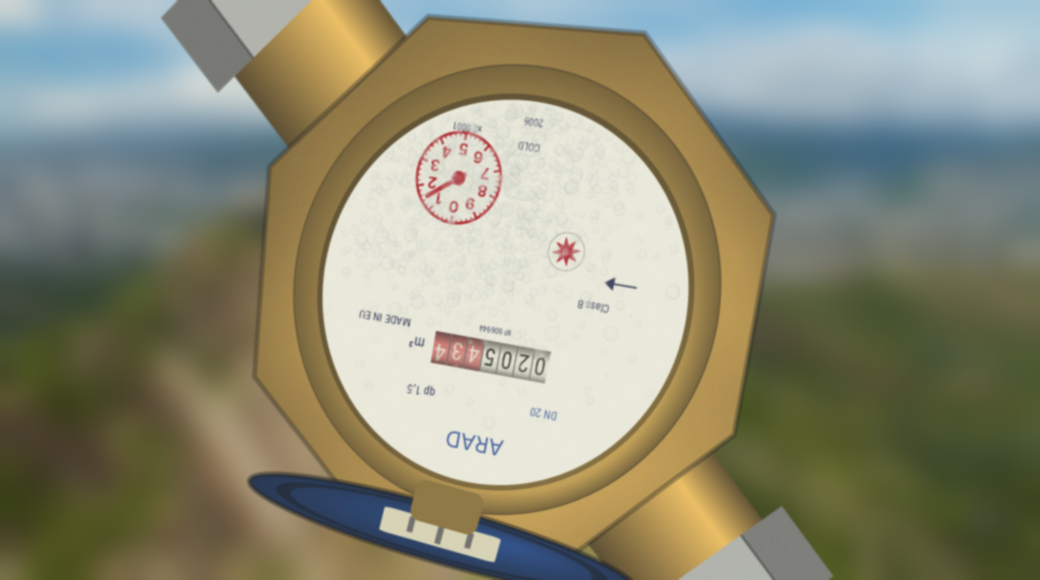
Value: 205.4341 m³
